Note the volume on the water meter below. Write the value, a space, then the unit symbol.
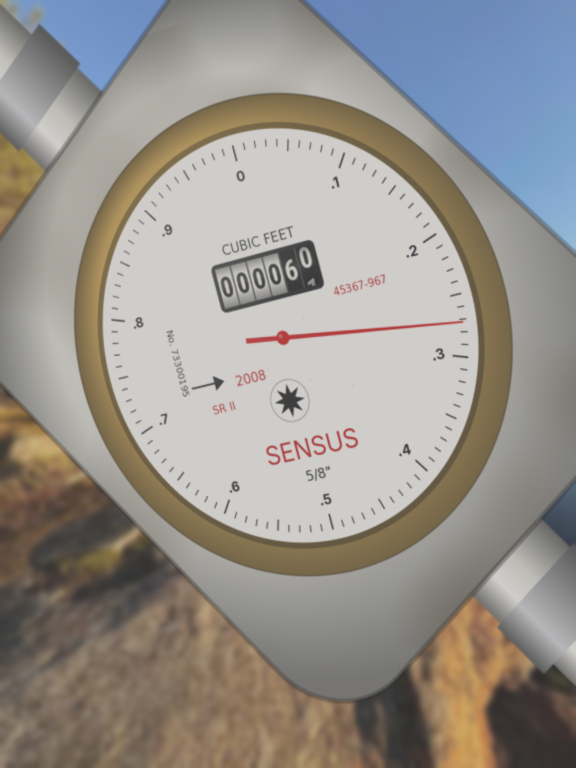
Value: 60.27 ft³
